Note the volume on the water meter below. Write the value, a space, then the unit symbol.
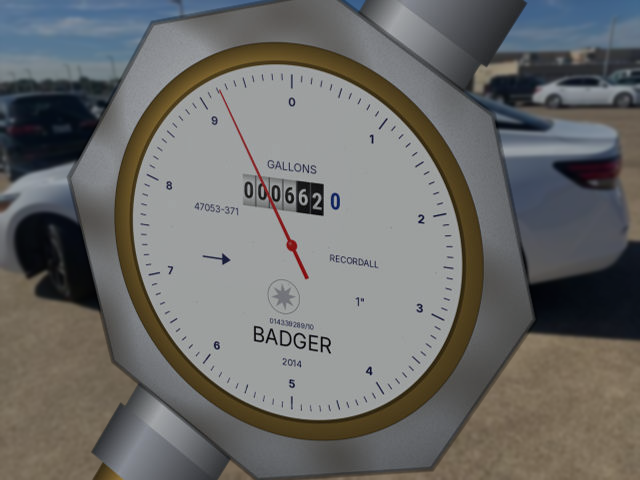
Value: 6619.2 gal
